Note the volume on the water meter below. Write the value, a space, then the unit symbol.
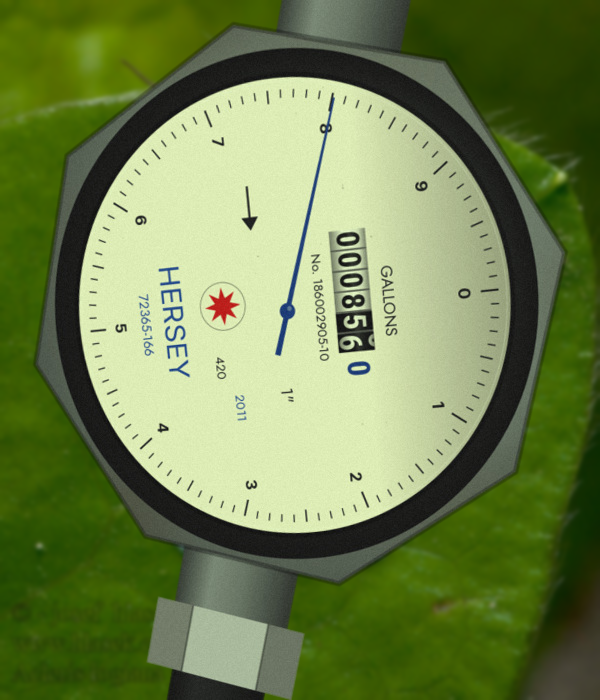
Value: 8558.0 gal
